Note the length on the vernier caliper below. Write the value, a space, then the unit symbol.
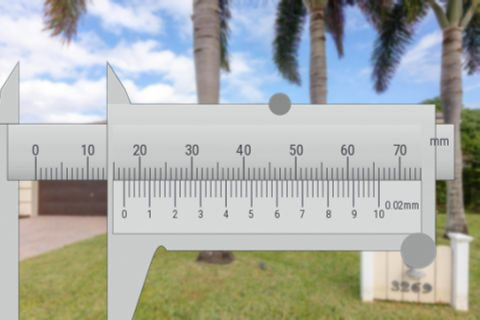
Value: 17.0 mm
